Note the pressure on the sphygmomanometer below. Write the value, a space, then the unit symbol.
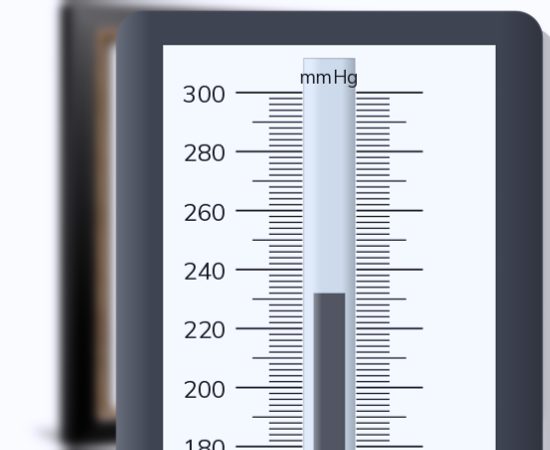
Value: 232 mmHg
